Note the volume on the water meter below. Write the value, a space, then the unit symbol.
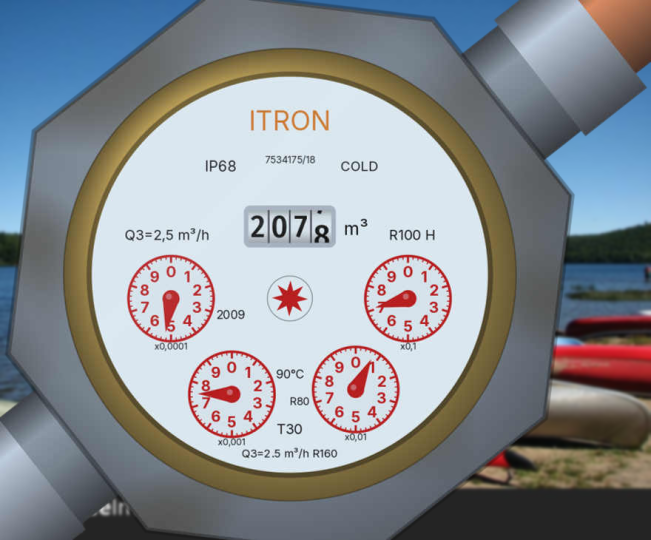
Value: 2077.7075 m³
